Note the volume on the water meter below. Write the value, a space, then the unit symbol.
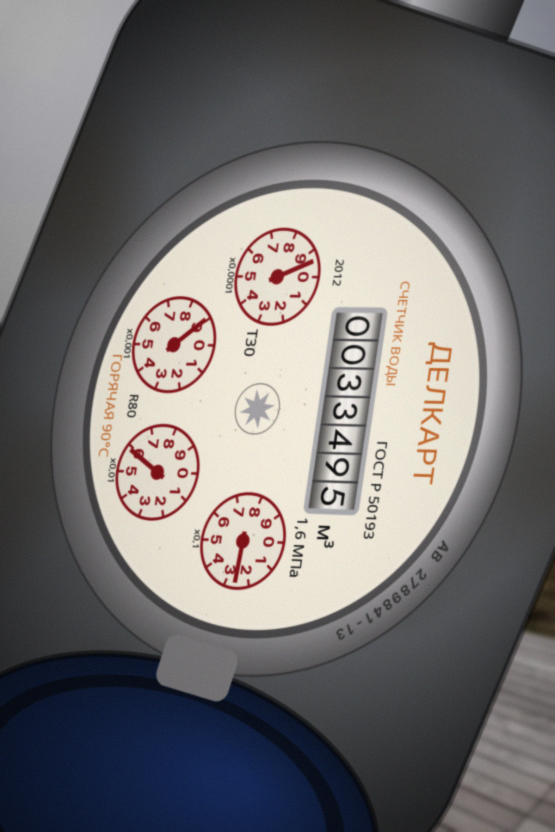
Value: 33495.2589 m³
